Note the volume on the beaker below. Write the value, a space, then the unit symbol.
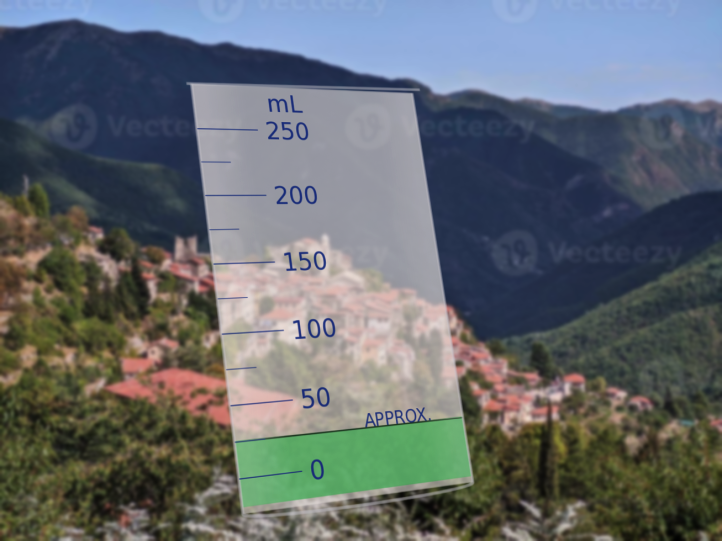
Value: 25 mL
